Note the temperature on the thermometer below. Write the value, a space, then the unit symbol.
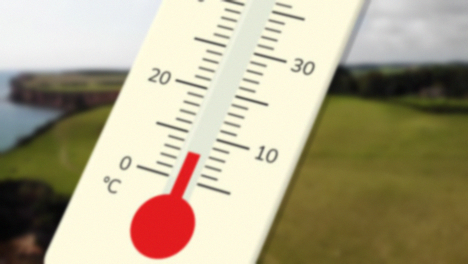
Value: 6 °C
